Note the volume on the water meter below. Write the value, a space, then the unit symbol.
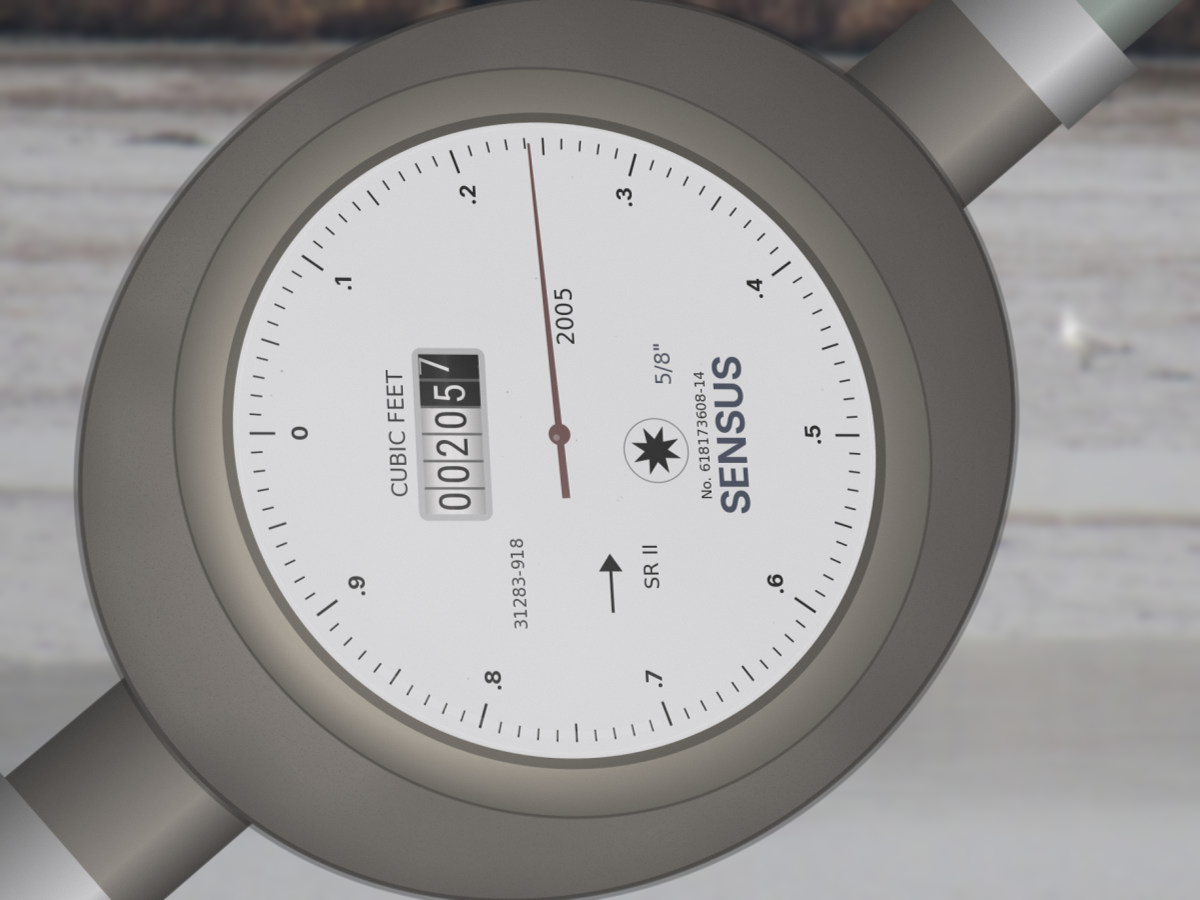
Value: 2057.24 ft³
